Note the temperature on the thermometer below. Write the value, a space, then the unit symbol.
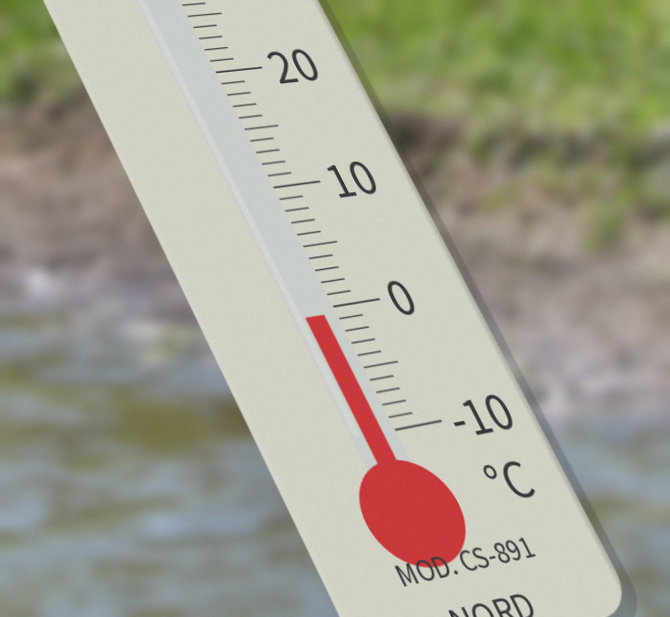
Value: -0.5 °C
